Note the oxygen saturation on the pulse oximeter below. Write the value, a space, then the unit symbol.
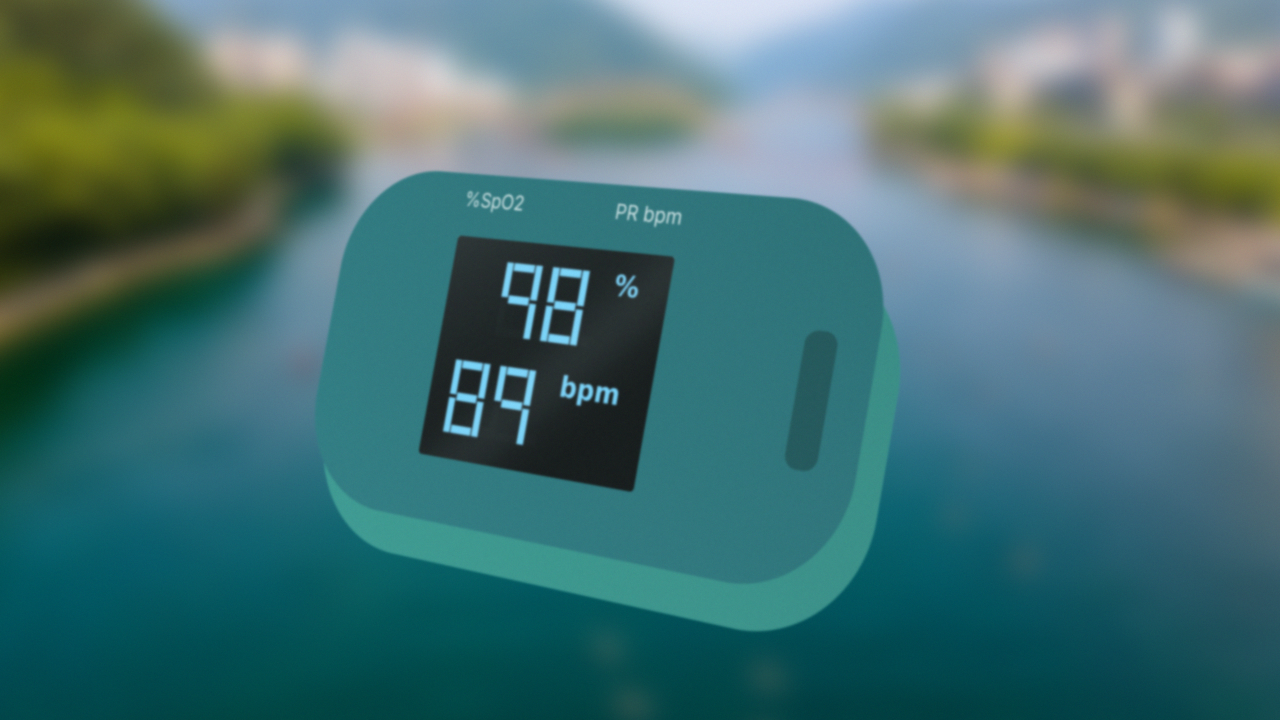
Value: 98 %
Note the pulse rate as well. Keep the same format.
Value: 89 bpm
